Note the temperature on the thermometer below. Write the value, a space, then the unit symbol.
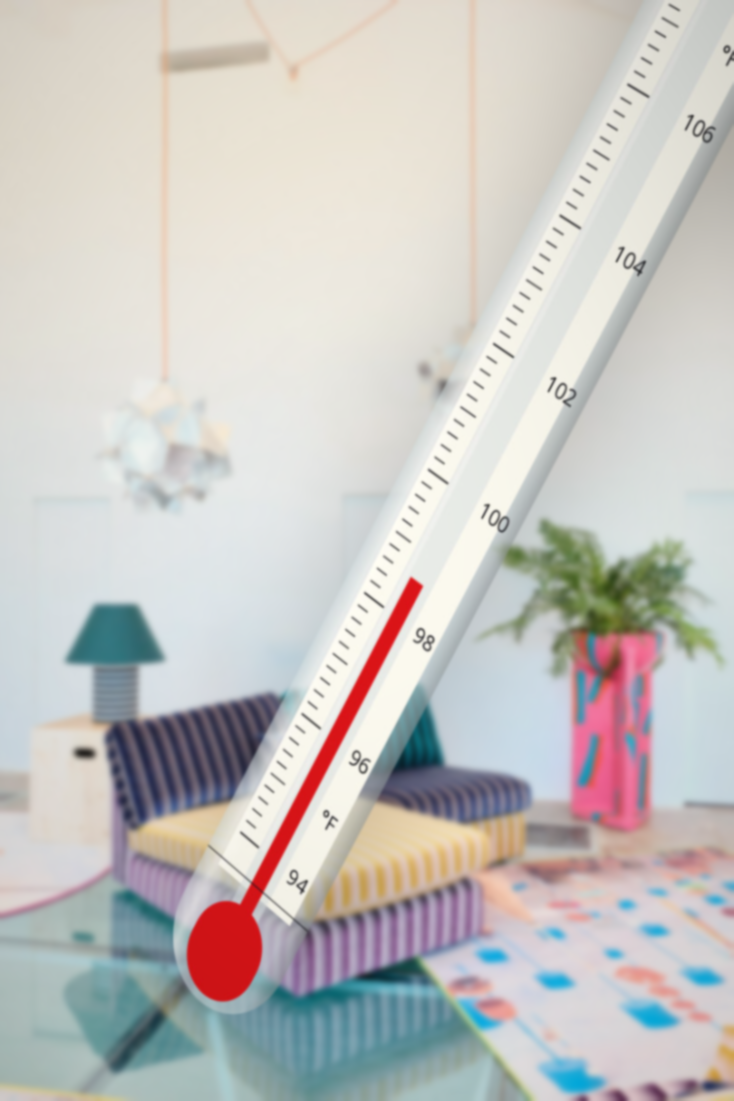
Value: 98.6 °F
